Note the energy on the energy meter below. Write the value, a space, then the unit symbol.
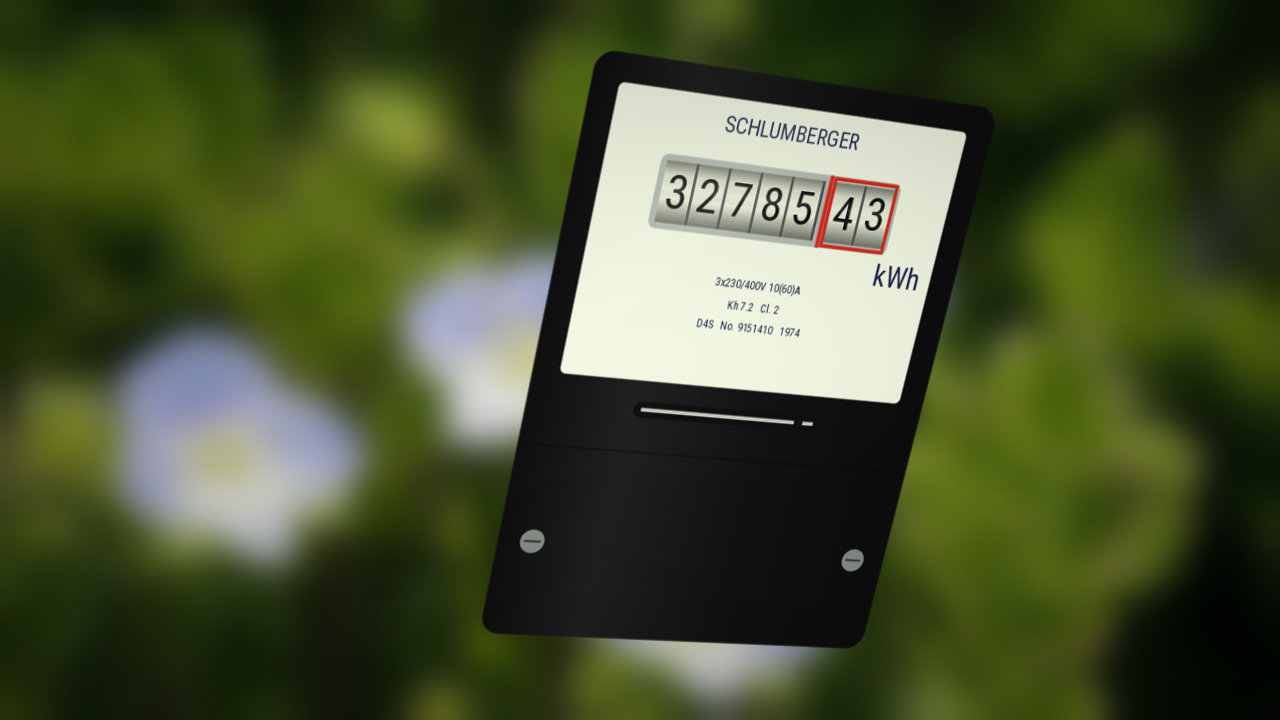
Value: 32785.43 kWh
